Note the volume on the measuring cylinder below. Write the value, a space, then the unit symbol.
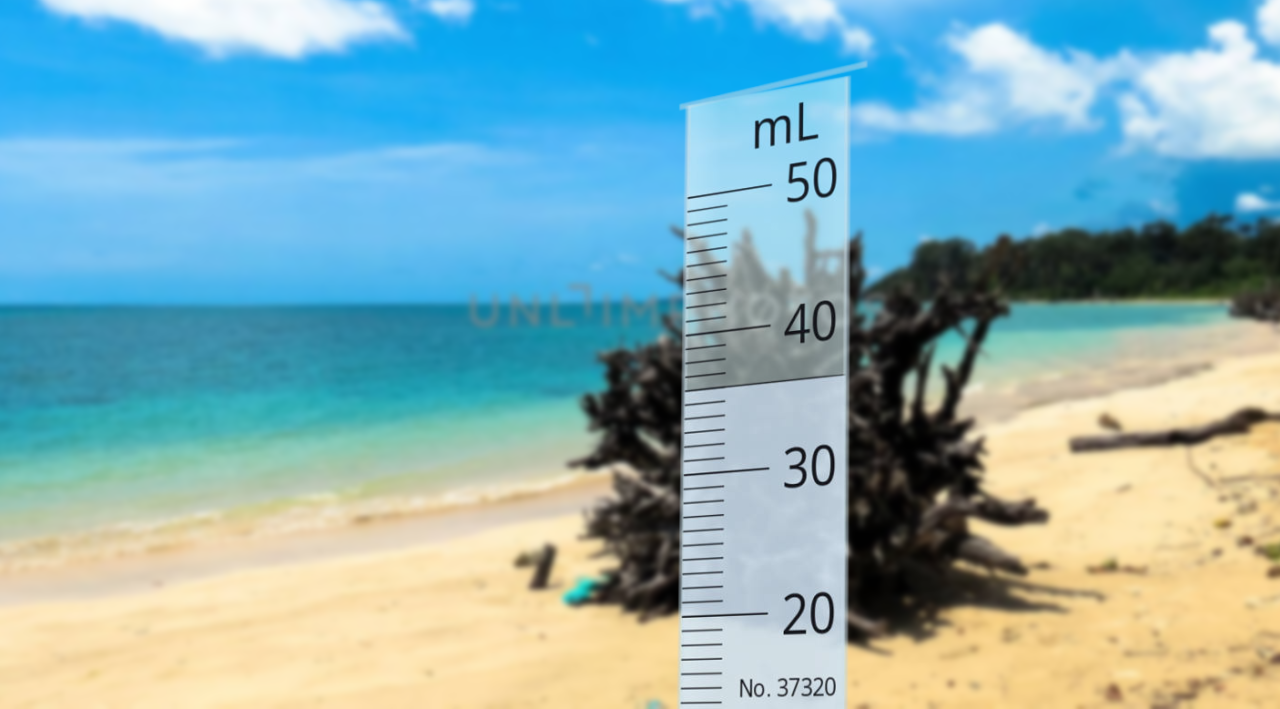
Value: 36 mL
